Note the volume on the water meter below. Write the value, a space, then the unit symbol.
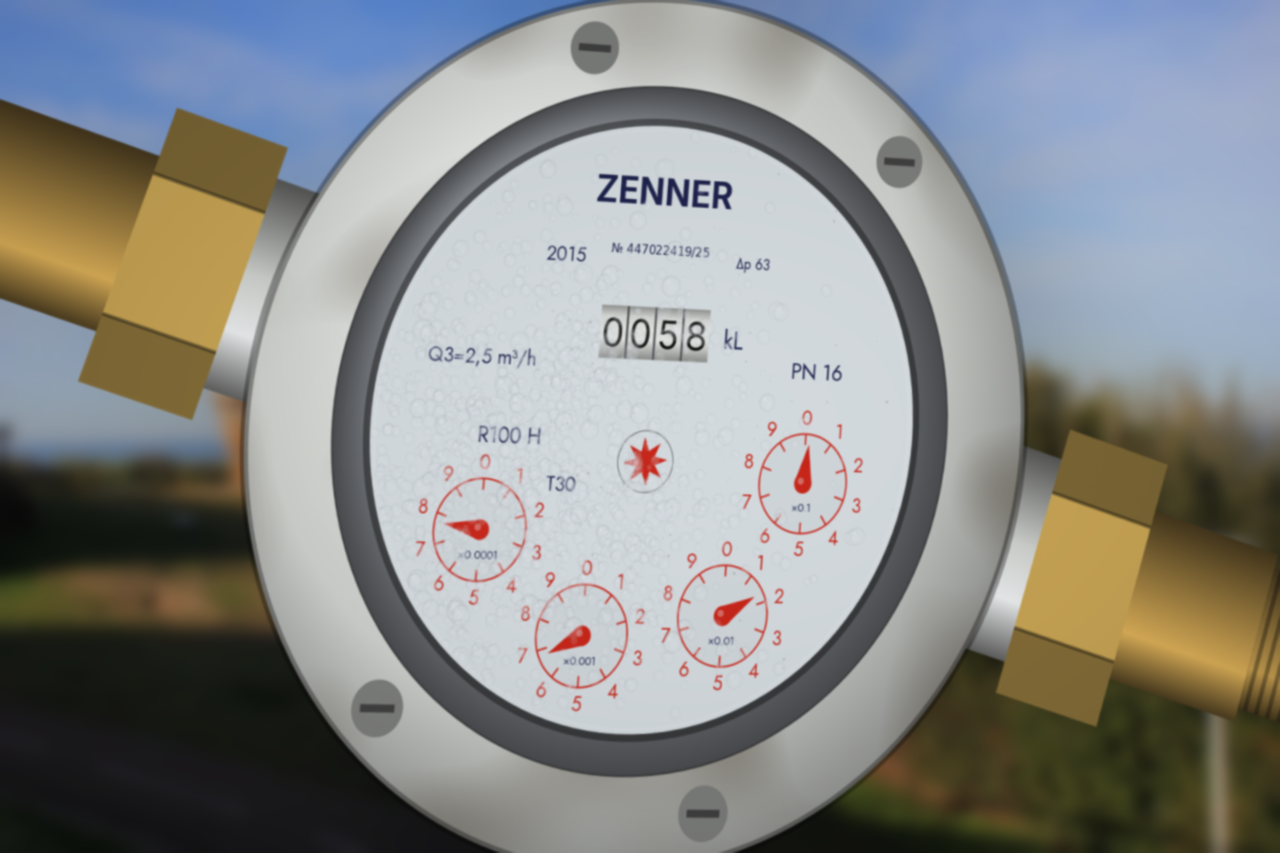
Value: 58.0167 kL
